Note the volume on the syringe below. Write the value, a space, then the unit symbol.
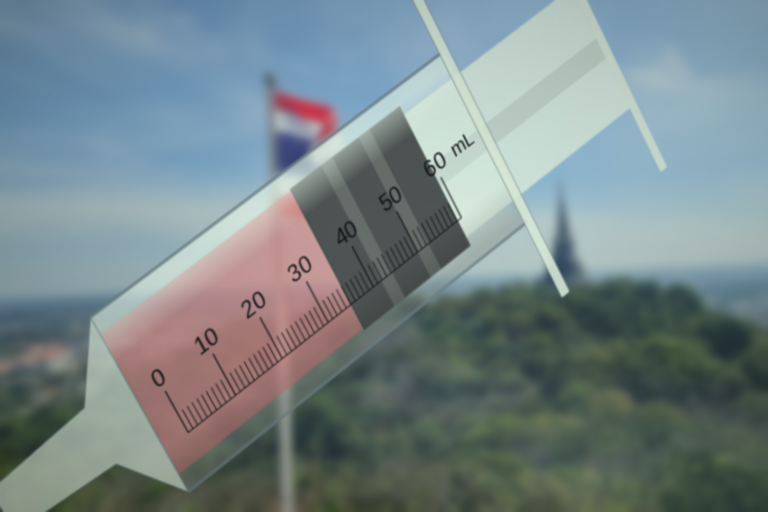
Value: 35 mL
